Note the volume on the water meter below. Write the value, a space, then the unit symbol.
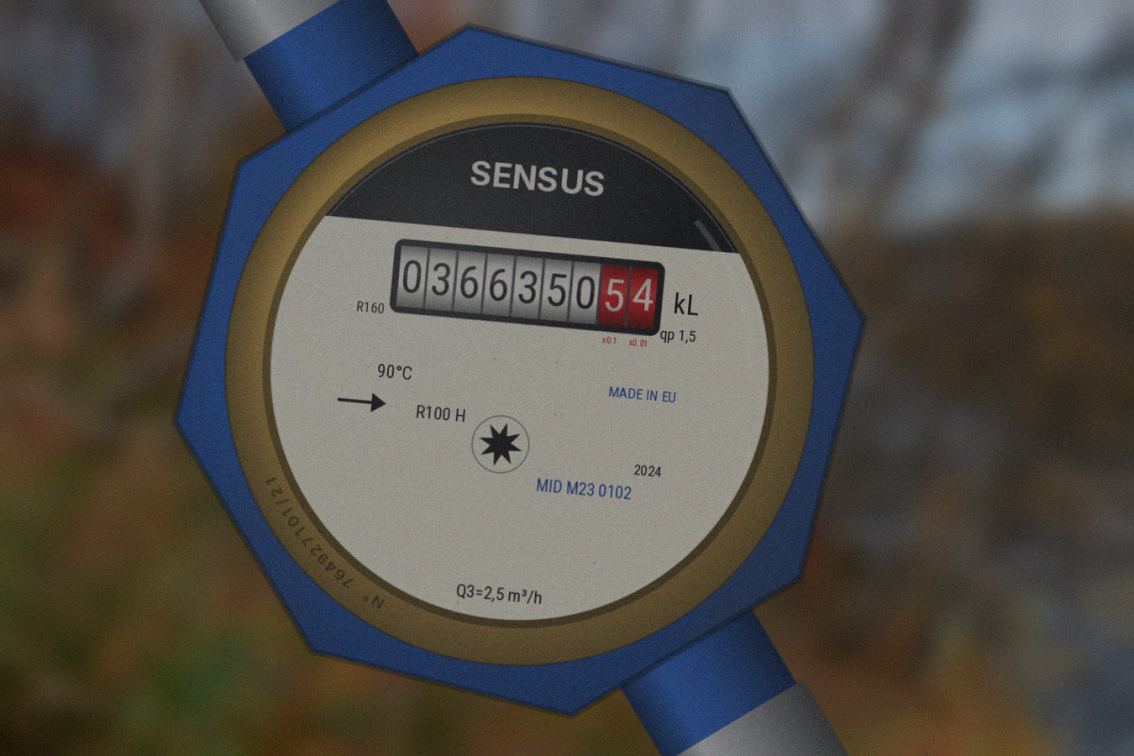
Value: 366350.54 kL
